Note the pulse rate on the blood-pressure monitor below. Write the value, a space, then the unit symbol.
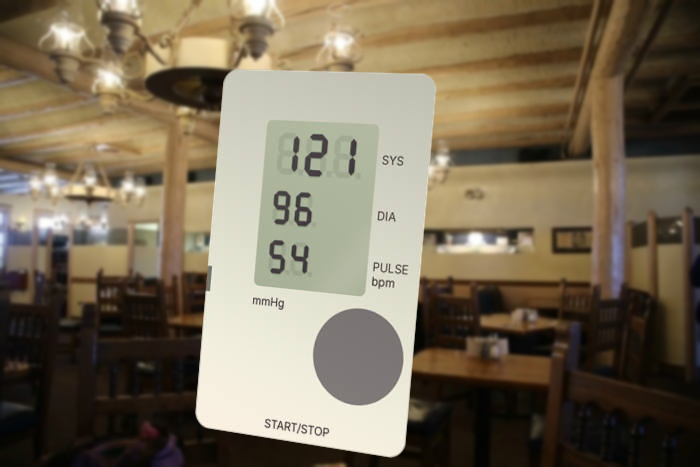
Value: 54 bpm
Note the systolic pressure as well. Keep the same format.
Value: 121 mmHg
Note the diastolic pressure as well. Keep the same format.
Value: 96 mmHg
